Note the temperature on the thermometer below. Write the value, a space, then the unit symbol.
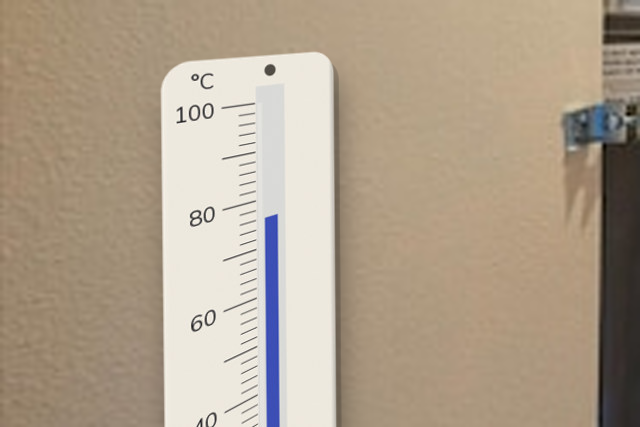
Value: 76 °C
